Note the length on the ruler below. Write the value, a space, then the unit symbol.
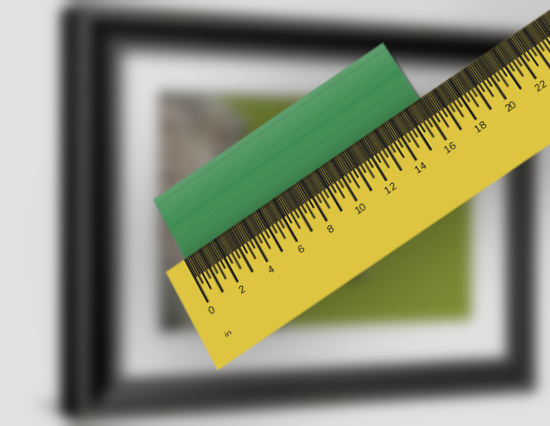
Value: 16 in
